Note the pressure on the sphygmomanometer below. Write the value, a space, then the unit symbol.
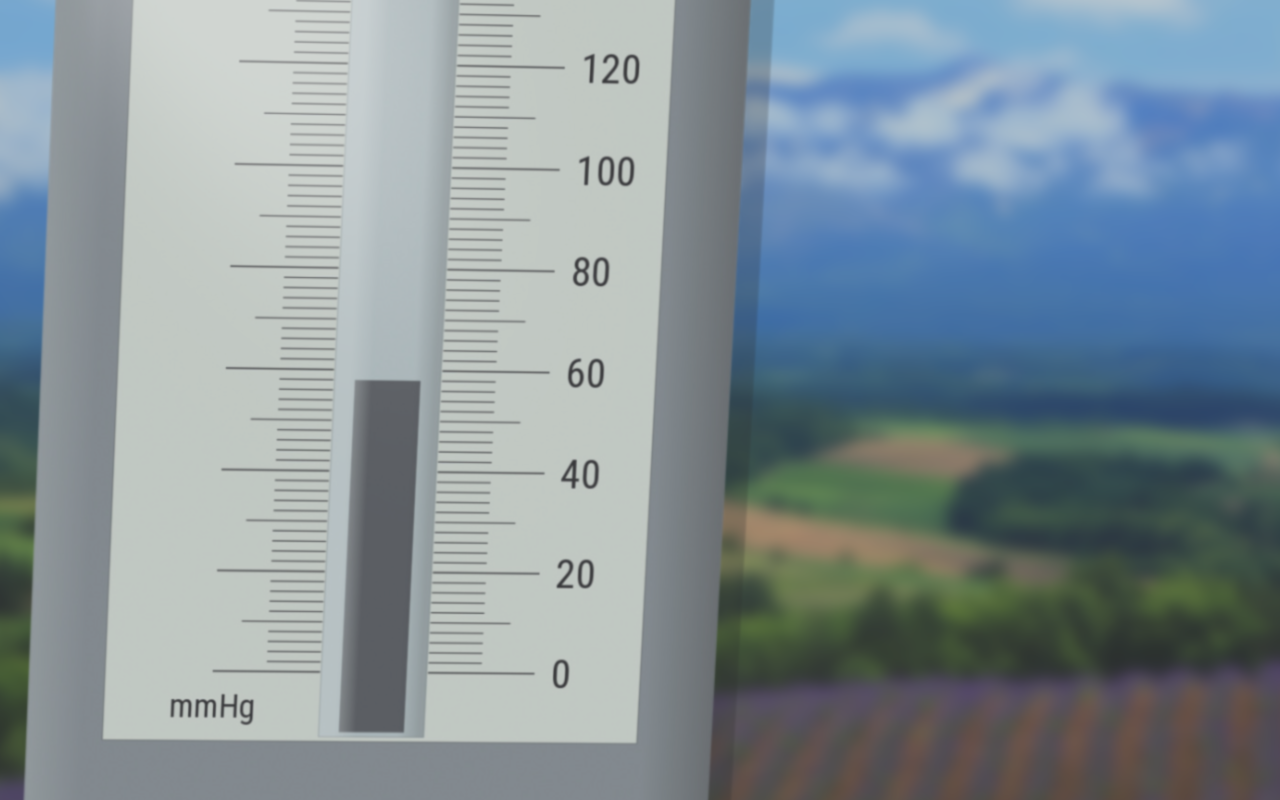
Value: 58 mmHg
